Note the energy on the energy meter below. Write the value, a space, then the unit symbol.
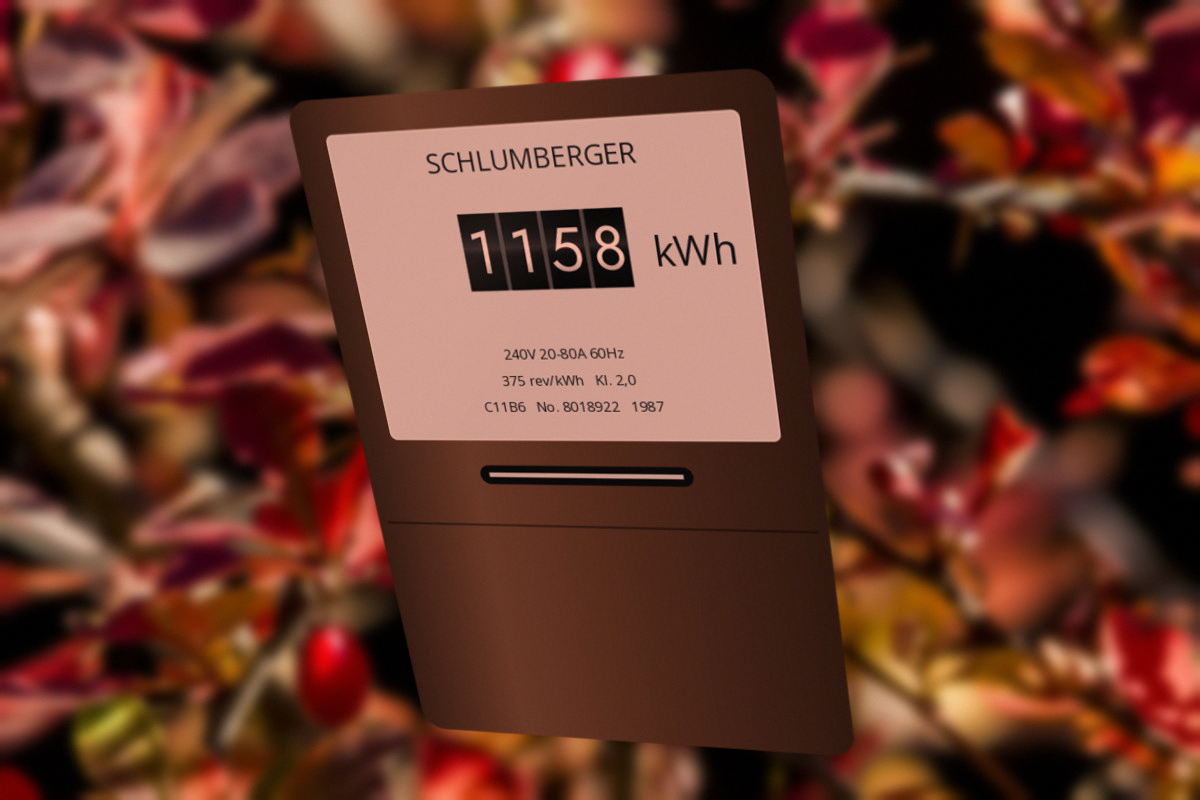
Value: 1158 kWh
